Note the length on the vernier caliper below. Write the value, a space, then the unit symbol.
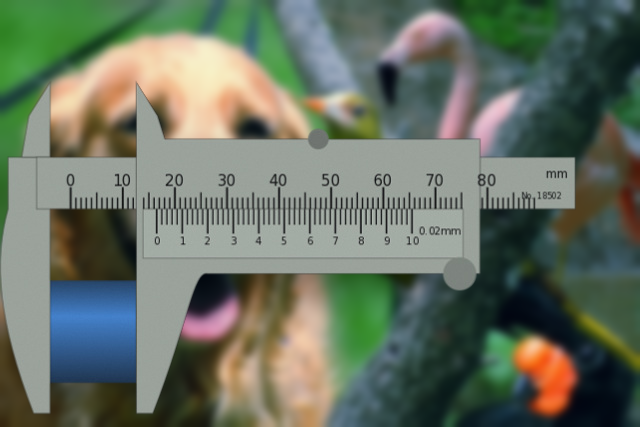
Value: 16.5 mm
